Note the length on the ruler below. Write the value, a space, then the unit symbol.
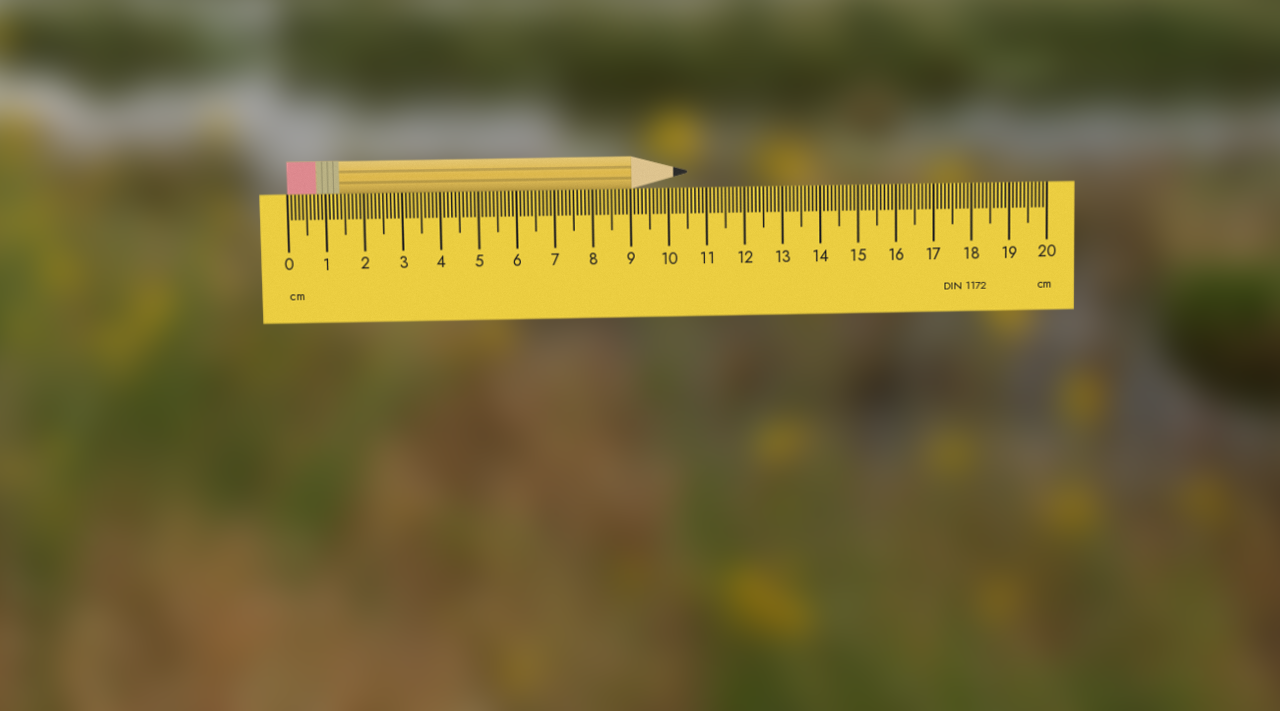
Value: 10.5 cm
